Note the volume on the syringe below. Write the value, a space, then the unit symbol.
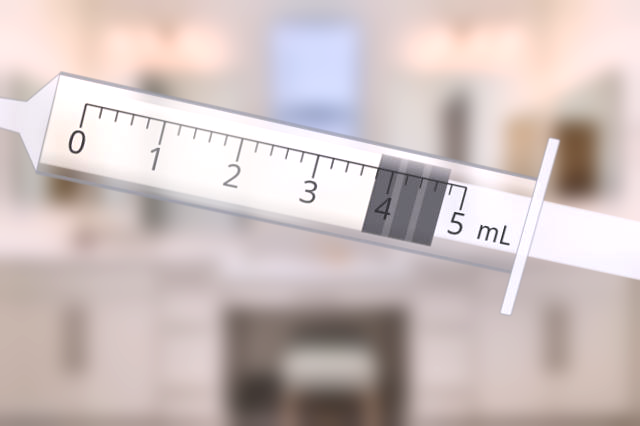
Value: 3.8 mL
